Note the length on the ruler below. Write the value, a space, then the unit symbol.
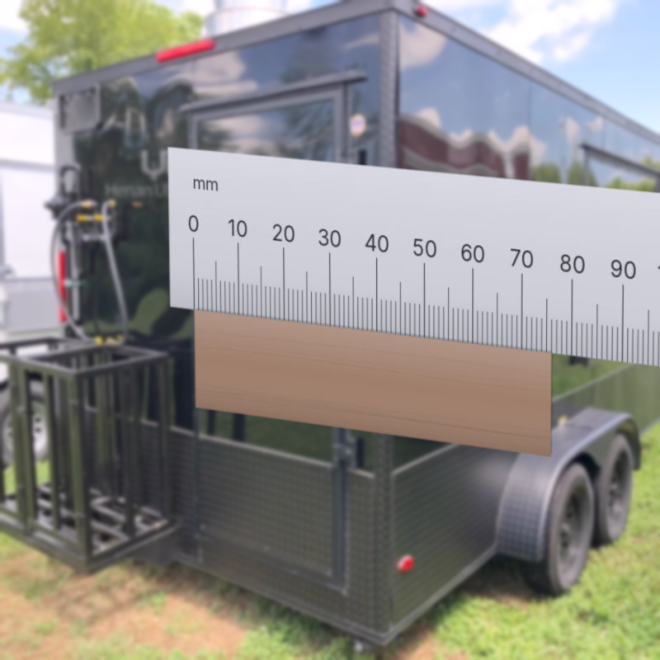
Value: 76 mm
